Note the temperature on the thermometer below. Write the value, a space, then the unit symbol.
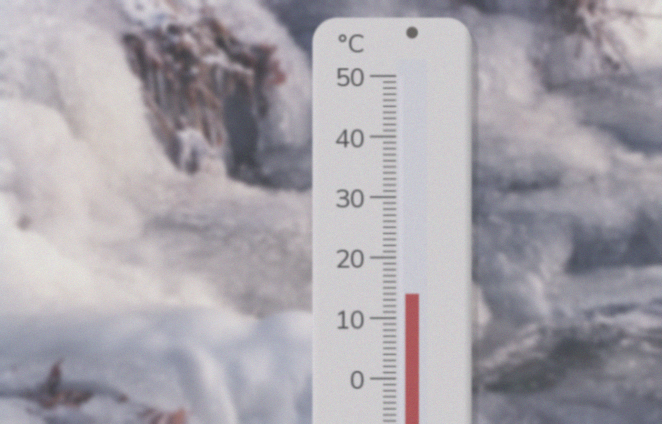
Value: 14 °C
